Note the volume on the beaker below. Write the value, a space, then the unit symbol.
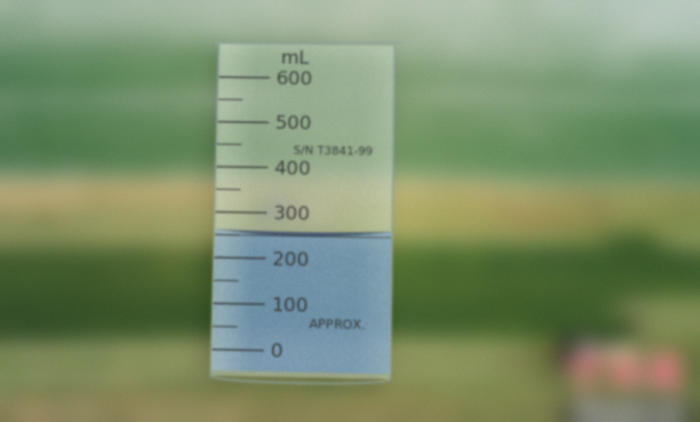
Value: 250 mL
